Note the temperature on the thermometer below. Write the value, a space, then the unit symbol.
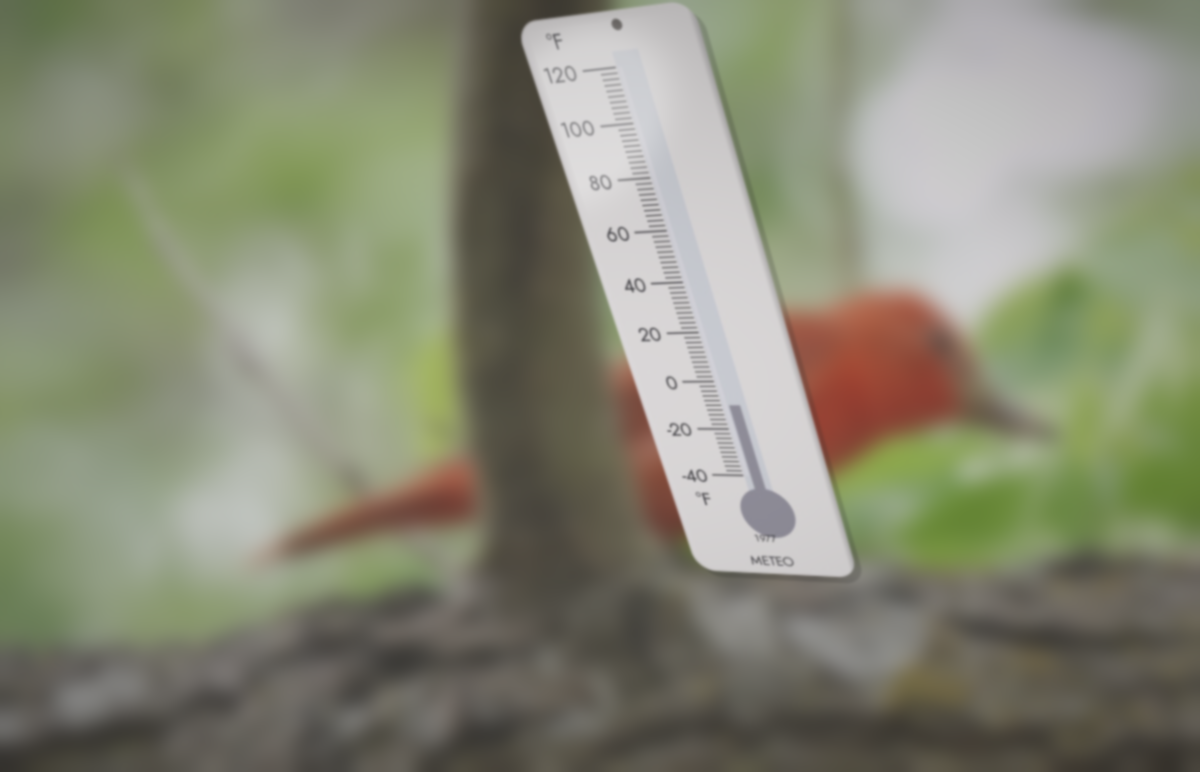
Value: -10 °F
